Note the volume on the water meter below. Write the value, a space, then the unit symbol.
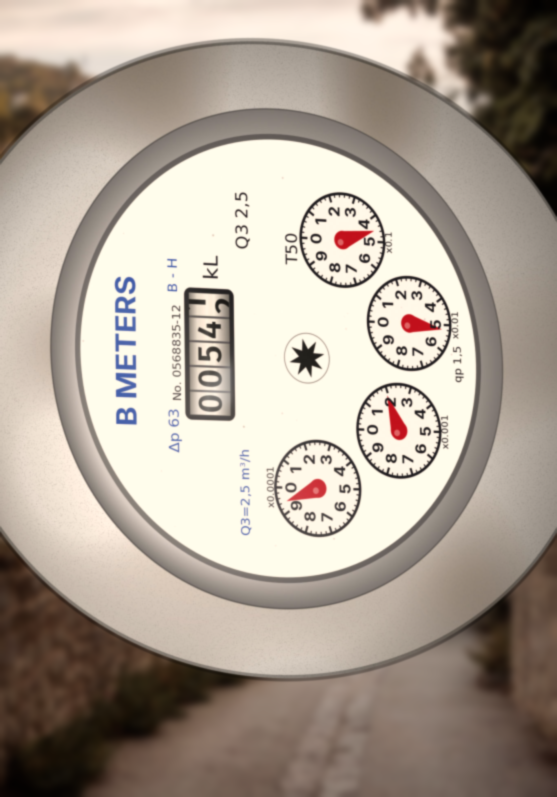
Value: 541.4519 kL
